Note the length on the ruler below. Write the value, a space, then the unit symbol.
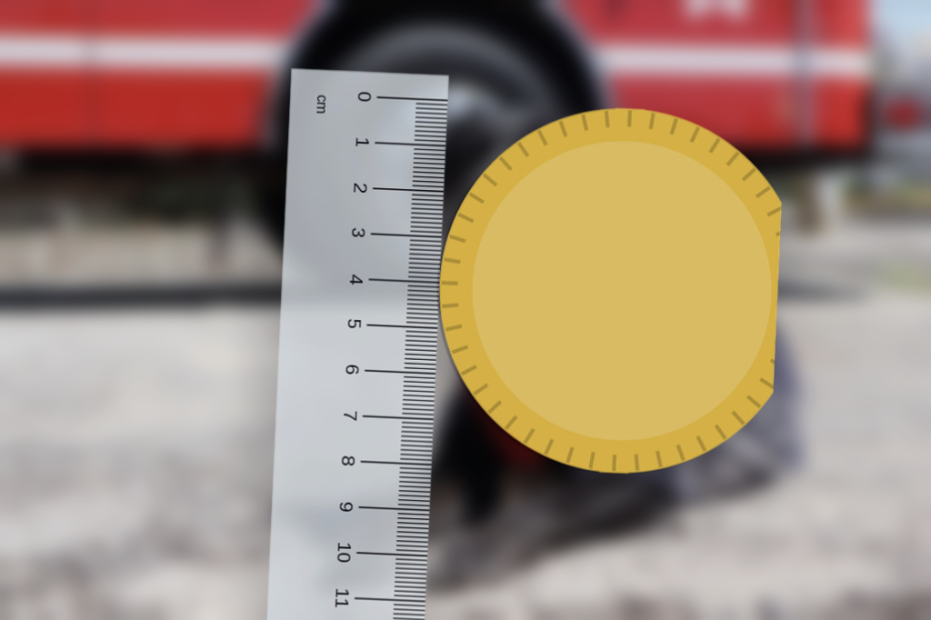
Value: 8 cm
